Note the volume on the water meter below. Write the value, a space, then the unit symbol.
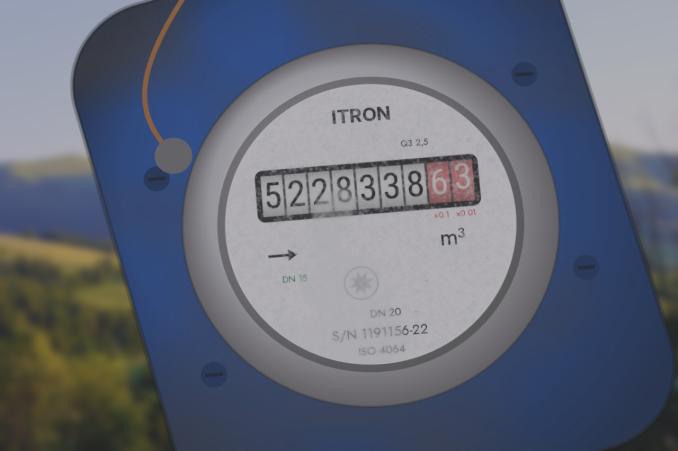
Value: 5228338.63 m³
